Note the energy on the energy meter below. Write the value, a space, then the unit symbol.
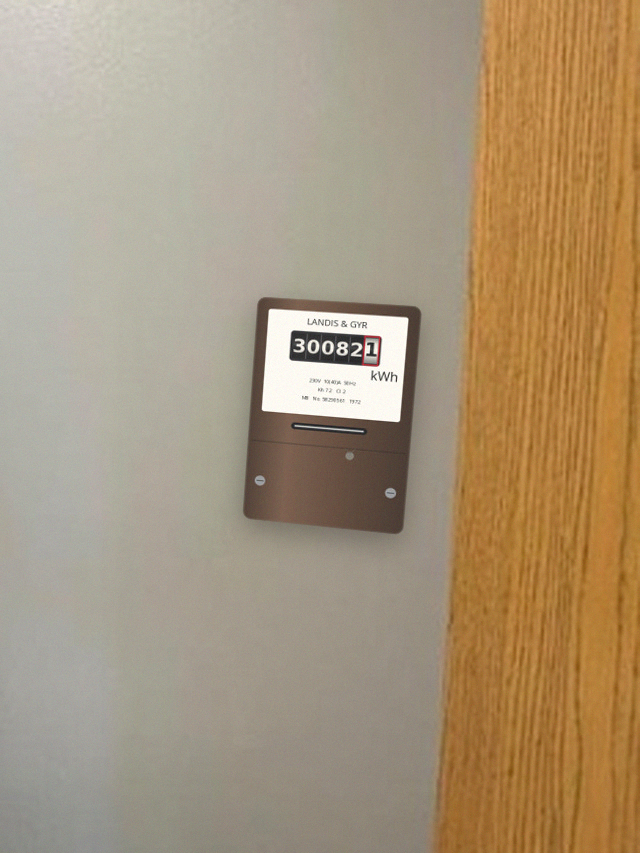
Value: 30082.1 kWh
